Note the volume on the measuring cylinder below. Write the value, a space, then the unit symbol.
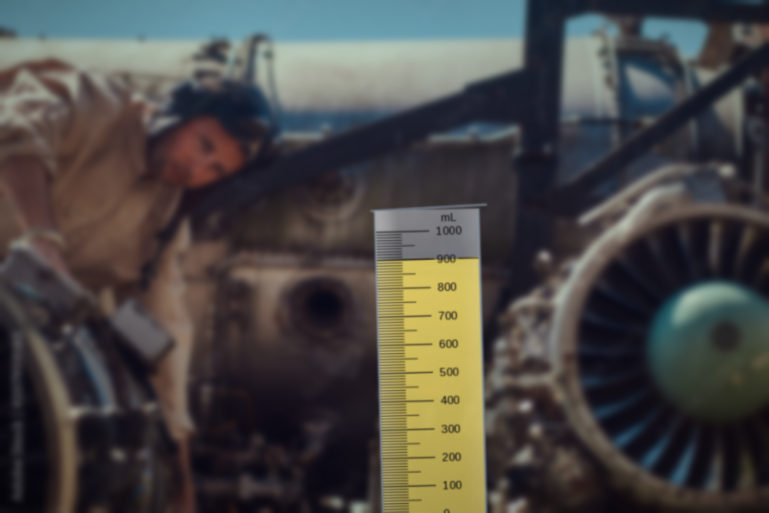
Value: 900 mL
